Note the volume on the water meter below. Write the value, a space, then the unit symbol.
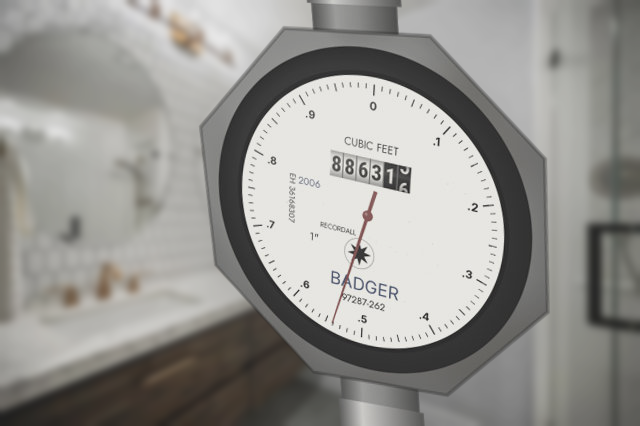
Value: 886315.54 ft³
